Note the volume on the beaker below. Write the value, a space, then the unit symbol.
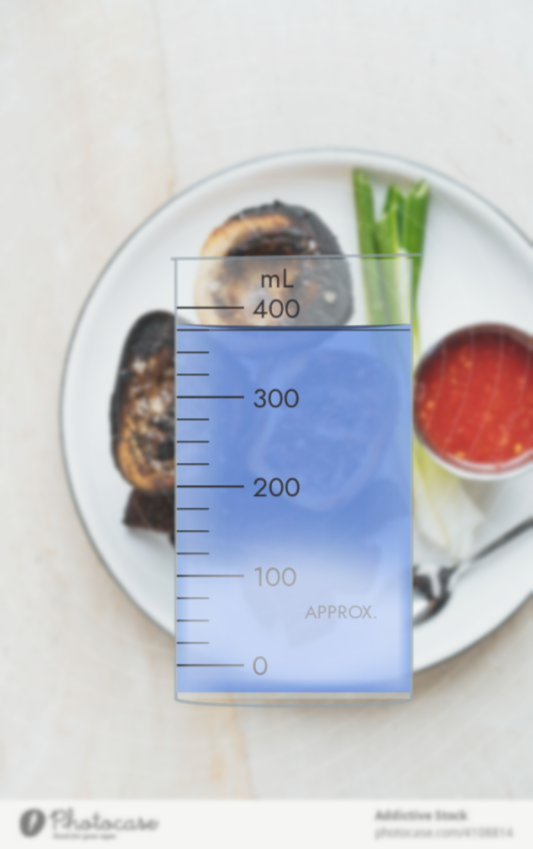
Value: 375 mL
